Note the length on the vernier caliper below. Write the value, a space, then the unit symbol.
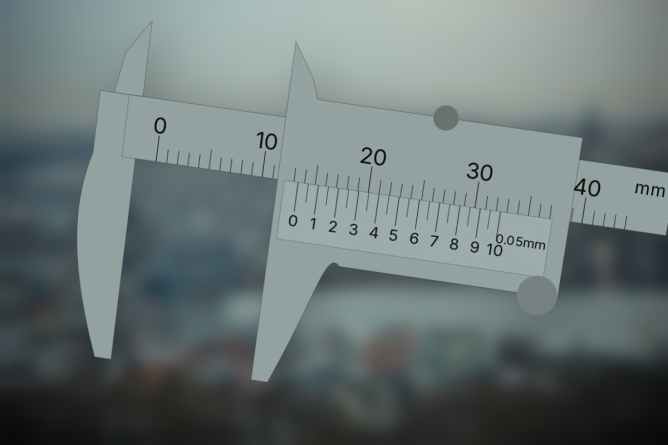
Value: 13.4 mm
